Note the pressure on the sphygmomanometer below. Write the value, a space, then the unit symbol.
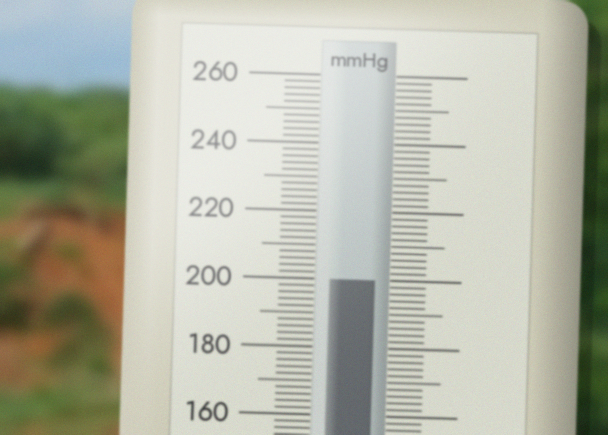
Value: 200 mmHg
